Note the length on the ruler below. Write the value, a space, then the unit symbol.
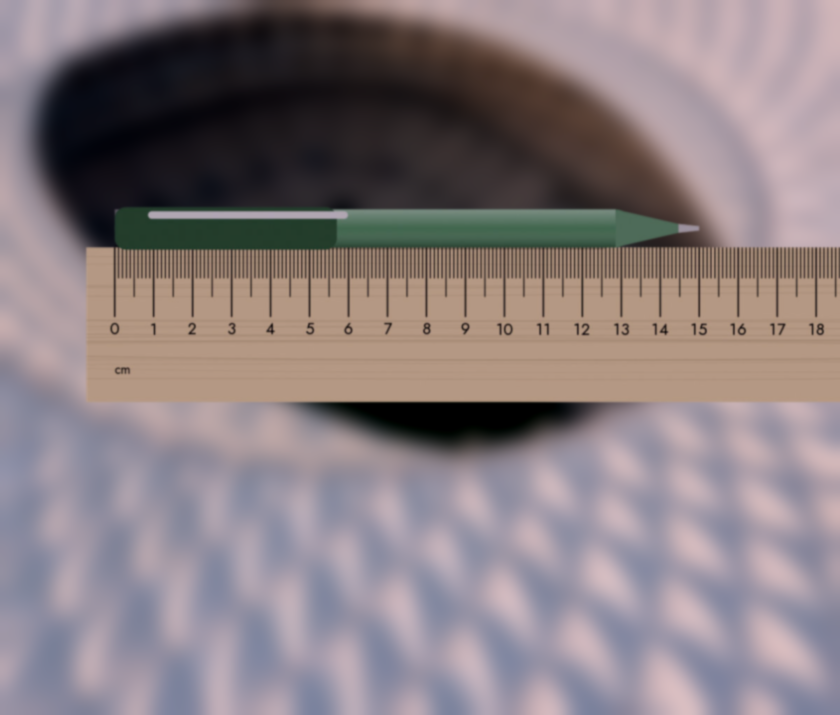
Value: 15 cm
